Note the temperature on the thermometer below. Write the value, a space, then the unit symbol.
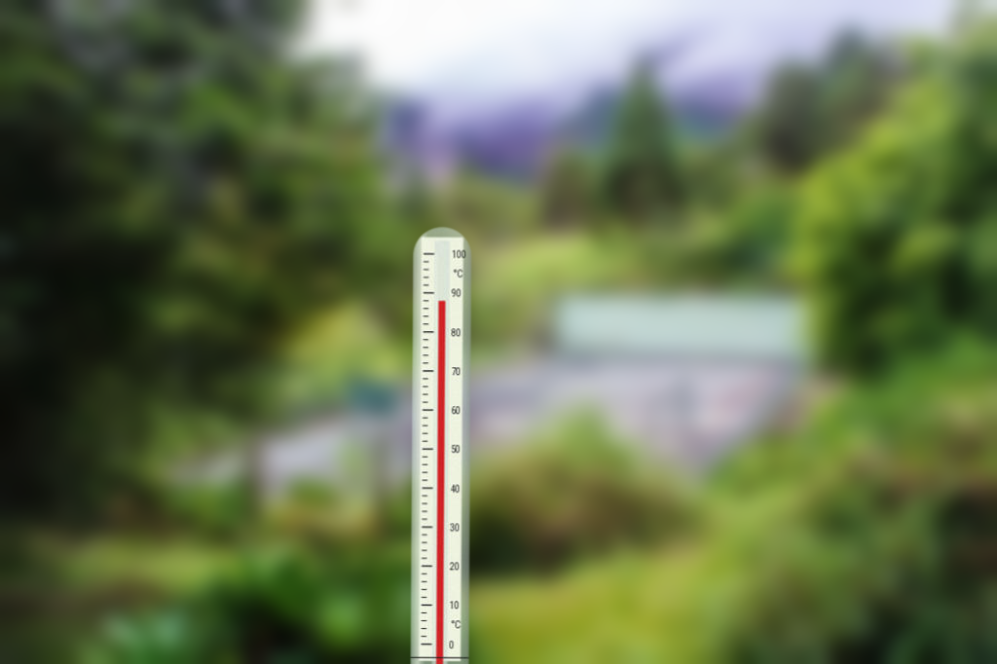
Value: 88 °C
